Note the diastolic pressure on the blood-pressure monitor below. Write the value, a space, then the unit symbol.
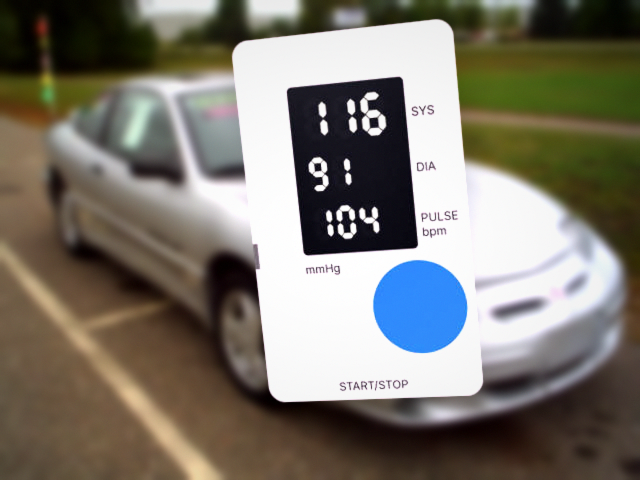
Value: 91 mmHg
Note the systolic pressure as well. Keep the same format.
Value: 116 mmHg
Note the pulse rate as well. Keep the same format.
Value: 104 bpm
